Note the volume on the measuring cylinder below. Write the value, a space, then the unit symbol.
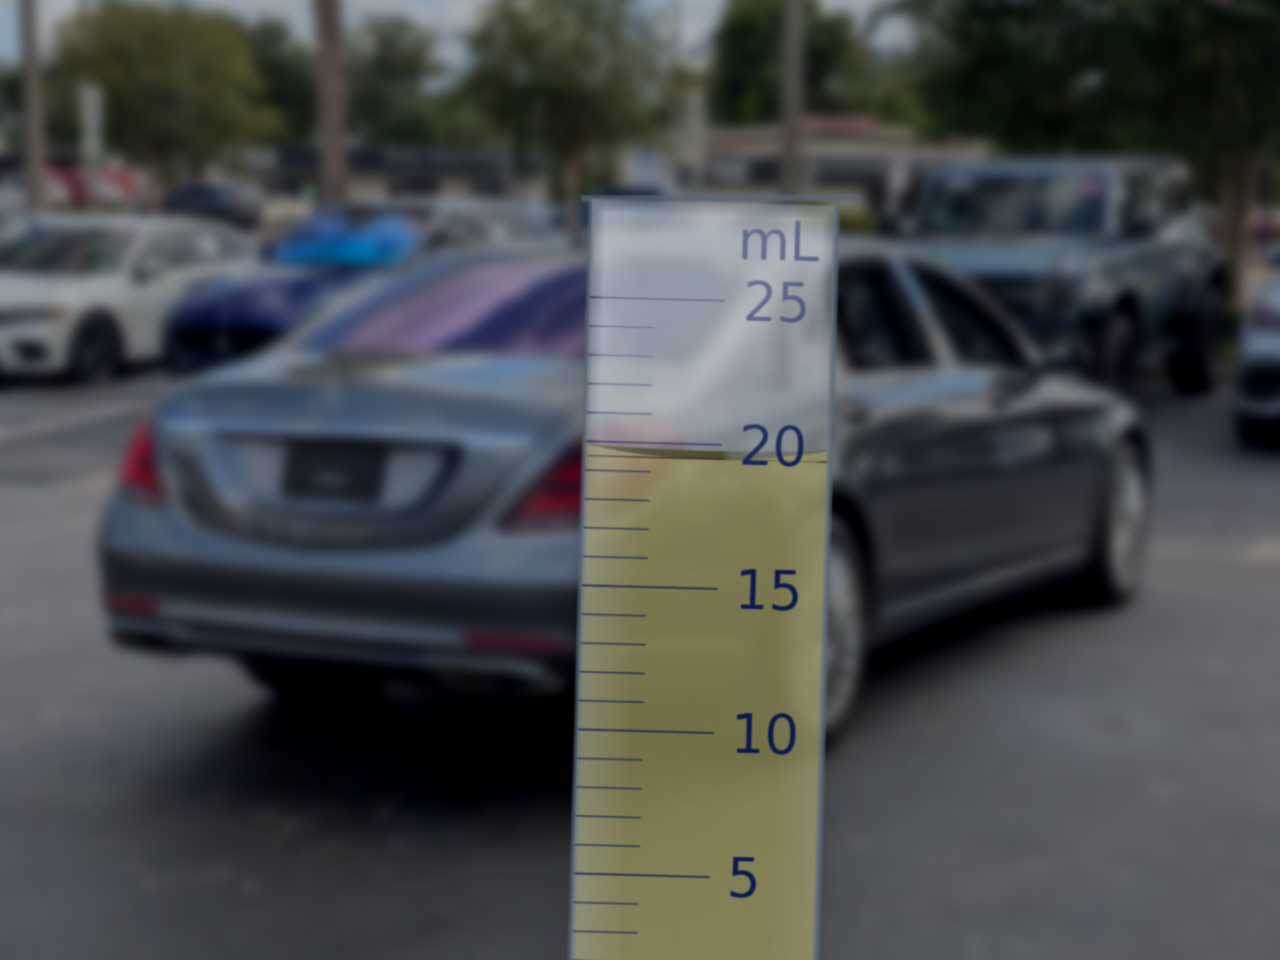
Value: 19.5 mL
